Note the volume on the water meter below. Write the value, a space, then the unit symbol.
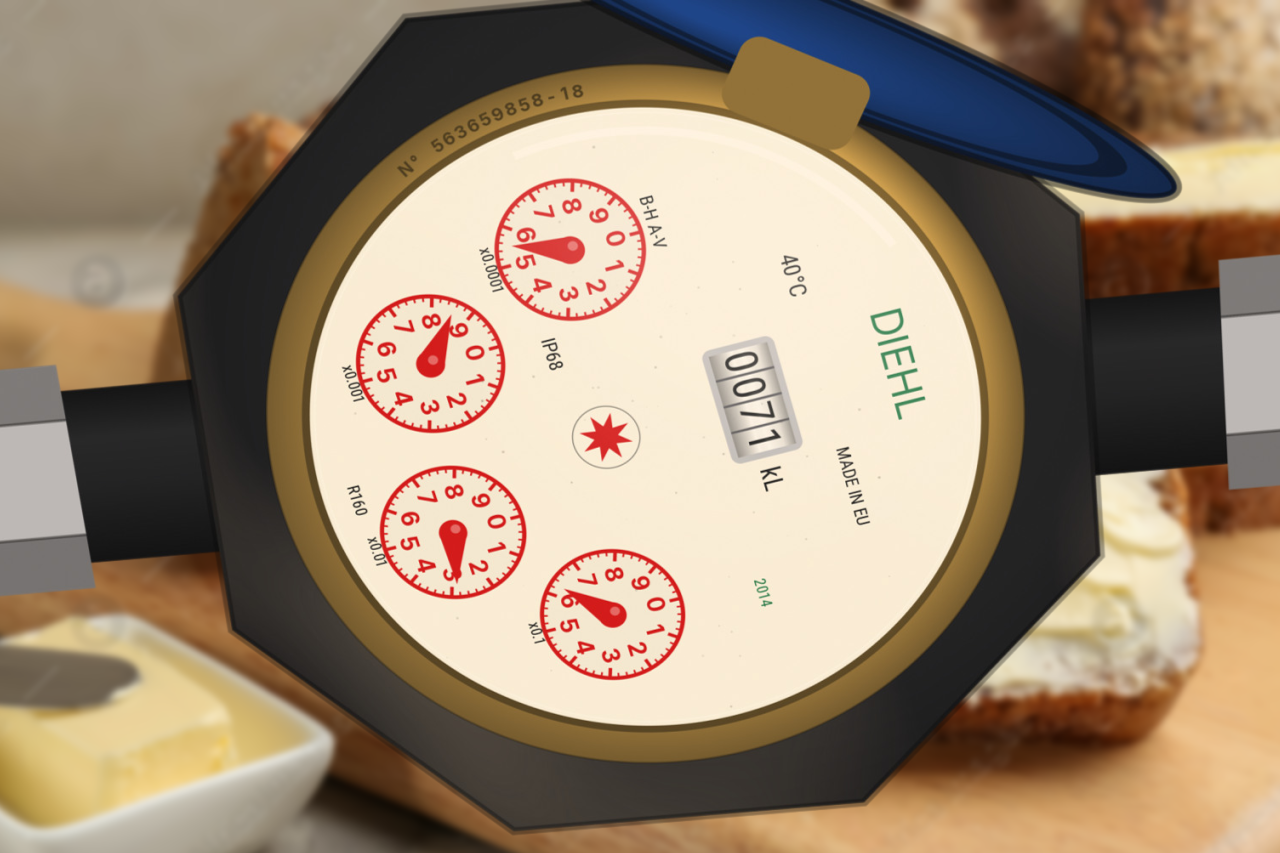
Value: 71.6285 kL
